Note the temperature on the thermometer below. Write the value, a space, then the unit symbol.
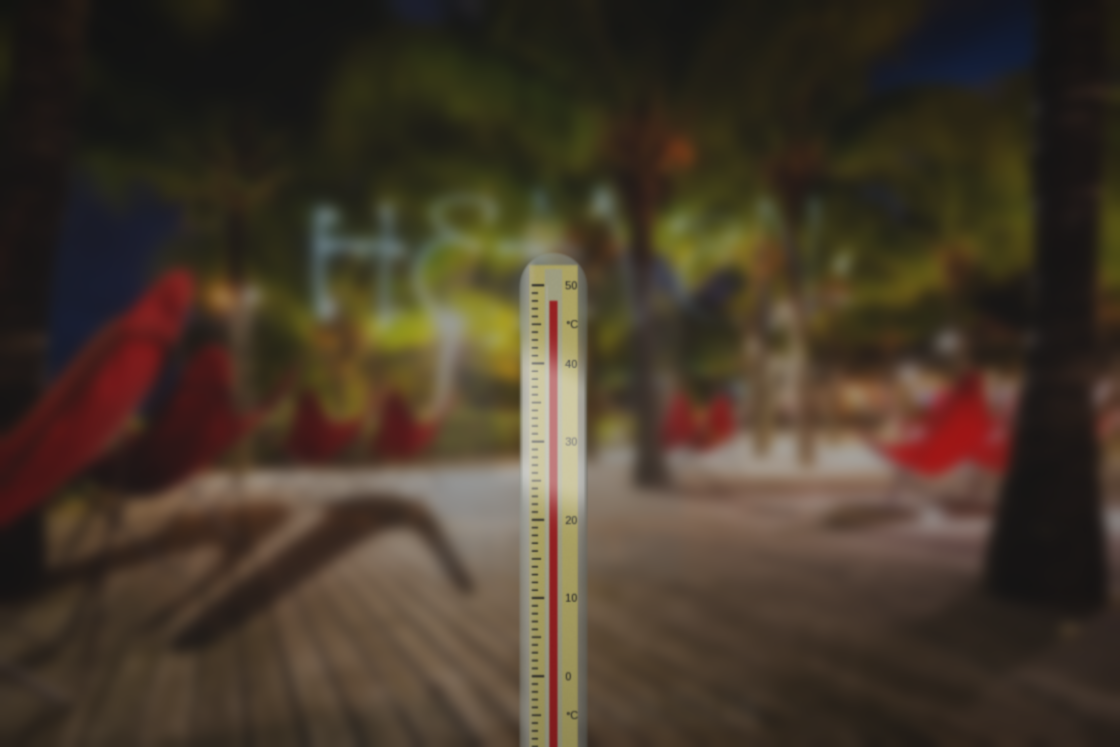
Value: 48 °C
